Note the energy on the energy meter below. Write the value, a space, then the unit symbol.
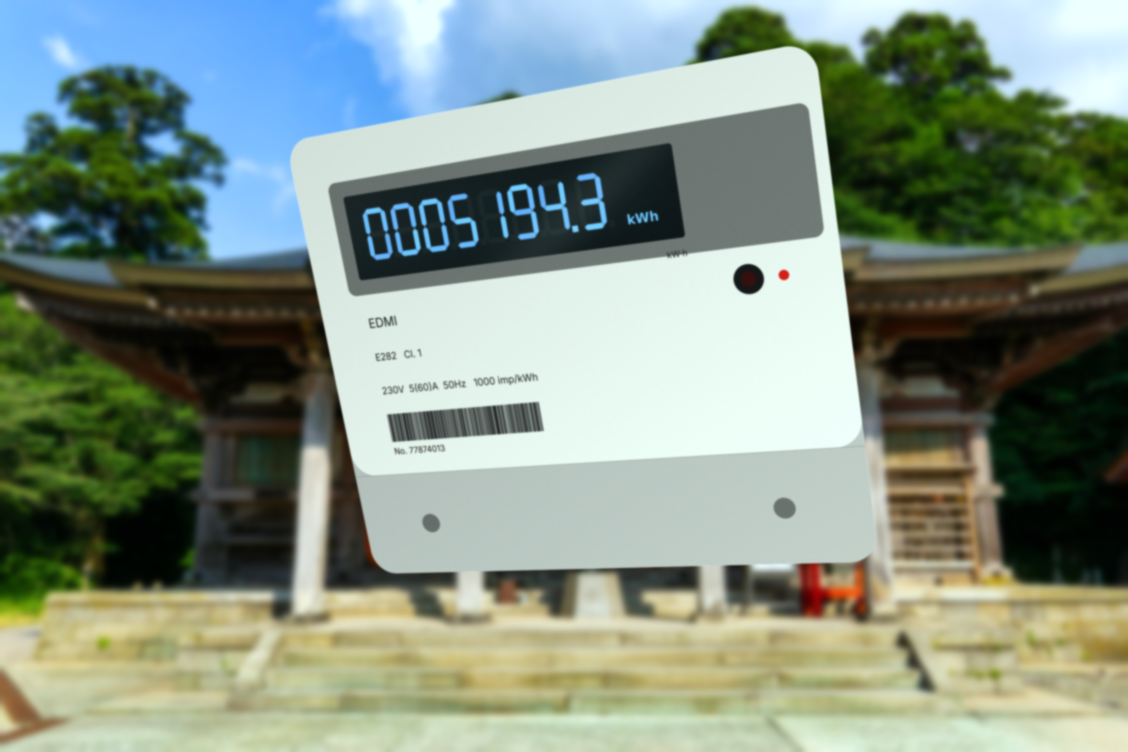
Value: 5194.3 kWh
